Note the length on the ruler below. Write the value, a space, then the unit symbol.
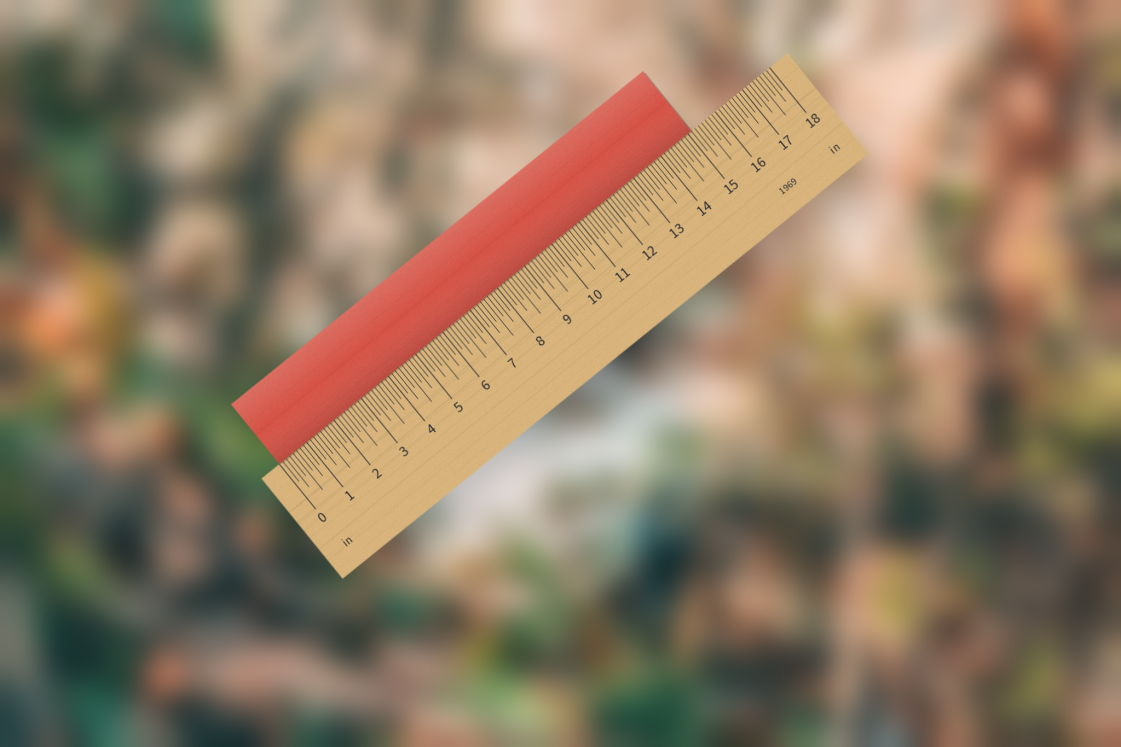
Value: 15.125 in
